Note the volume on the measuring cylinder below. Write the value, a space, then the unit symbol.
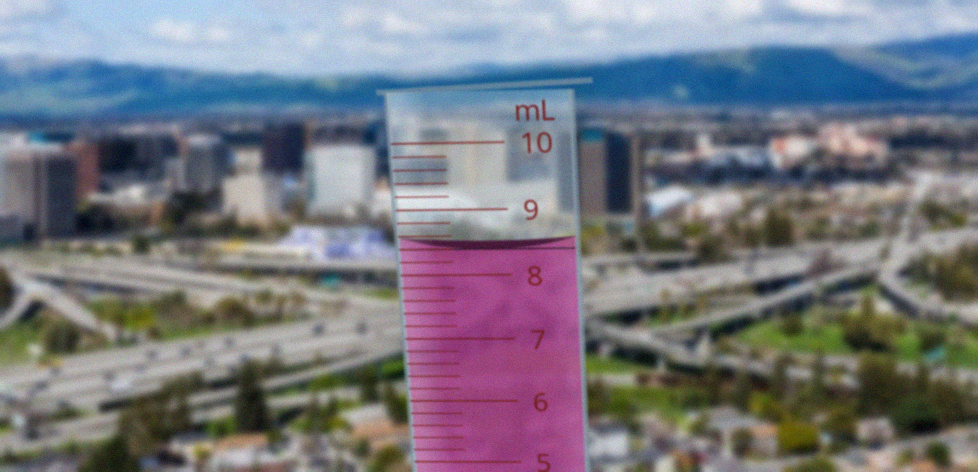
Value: 8.4 mL
